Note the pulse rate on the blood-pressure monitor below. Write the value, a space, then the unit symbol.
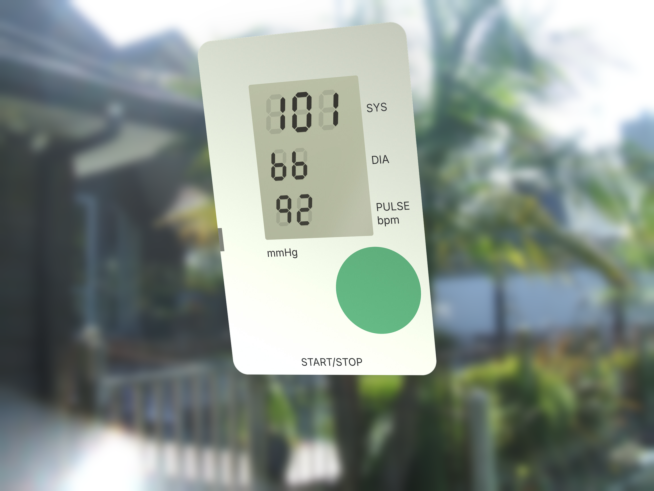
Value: 92 bpm
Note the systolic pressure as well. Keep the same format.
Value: 101 mmHg
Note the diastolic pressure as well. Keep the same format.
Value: 66 mmHg
